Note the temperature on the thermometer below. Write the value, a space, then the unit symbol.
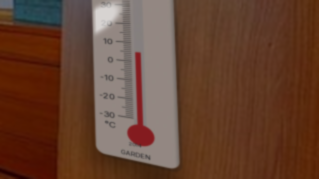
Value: 5 °C
